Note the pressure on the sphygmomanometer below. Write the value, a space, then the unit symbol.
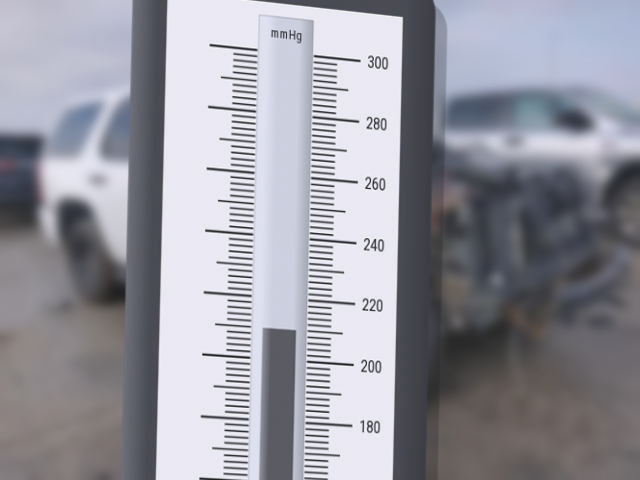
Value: 210 mmHg
